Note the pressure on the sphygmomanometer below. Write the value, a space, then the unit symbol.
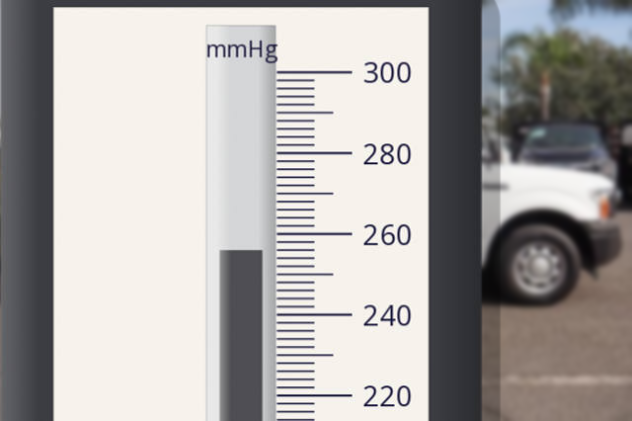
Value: 256 mmHg
